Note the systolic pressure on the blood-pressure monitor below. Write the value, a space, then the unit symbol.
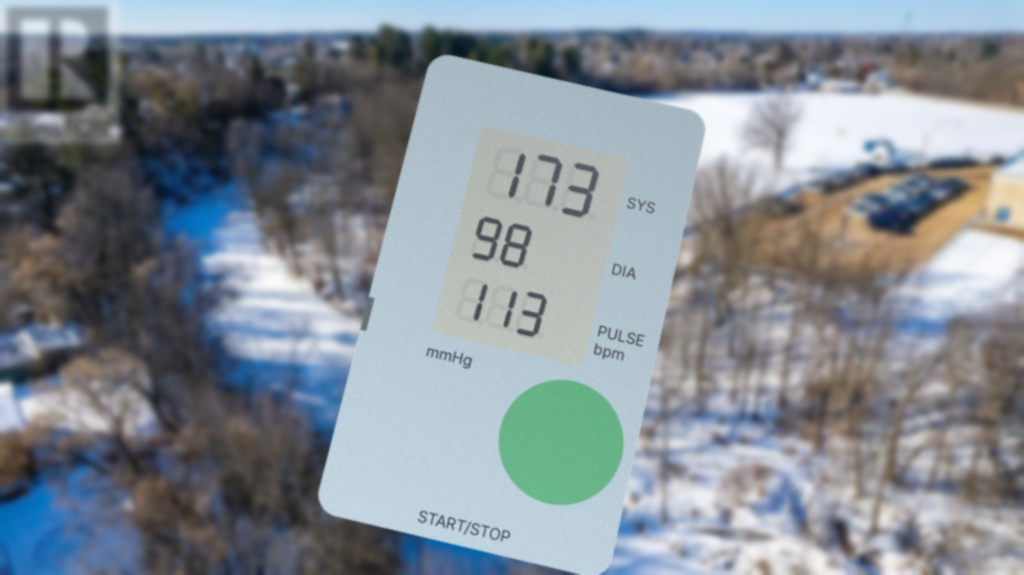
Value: 173 mmHg
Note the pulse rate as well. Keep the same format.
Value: 113 bpm
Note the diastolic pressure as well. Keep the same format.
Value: 98 mmHg
